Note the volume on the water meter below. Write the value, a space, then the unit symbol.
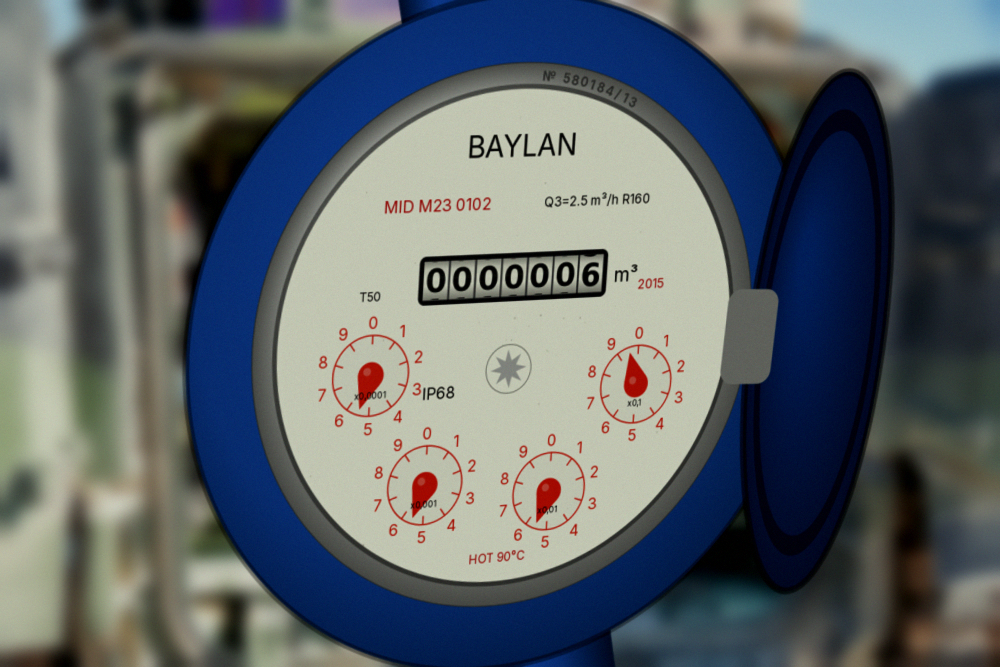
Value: 5.9555 m³
